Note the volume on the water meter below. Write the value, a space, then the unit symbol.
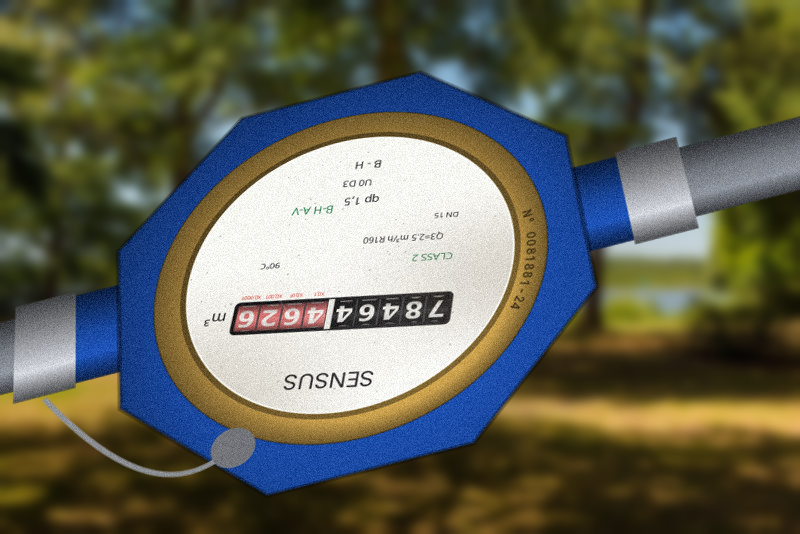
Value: 78464.4626 m³
